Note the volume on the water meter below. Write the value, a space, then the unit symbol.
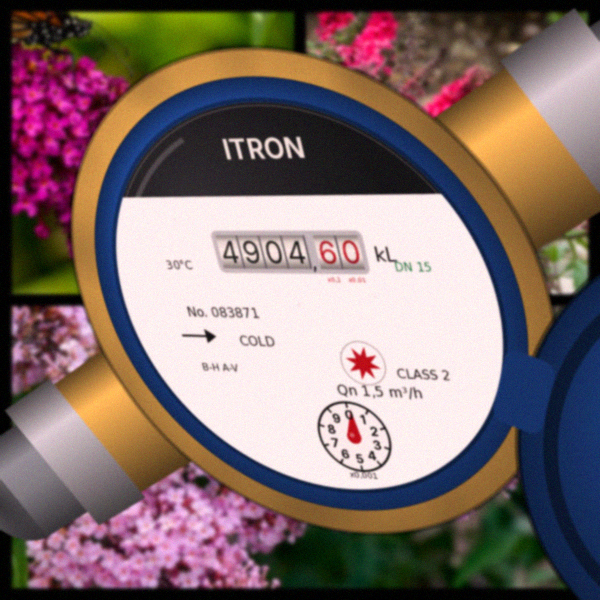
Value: 4904.600 kL
